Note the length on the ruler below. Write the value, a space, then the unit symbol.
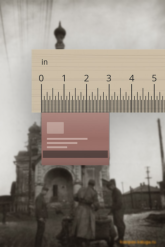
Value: 3 in
